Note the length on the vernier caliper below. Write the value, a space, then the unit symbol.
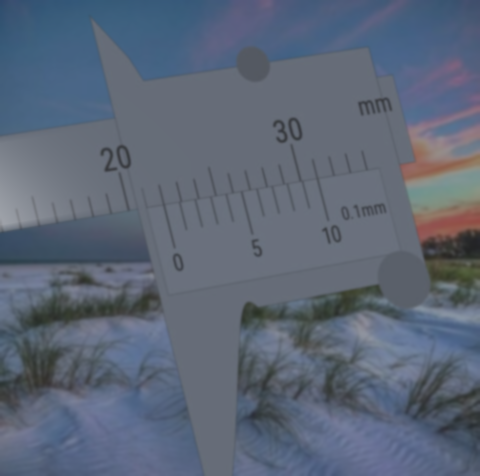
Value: 22.0 mm
